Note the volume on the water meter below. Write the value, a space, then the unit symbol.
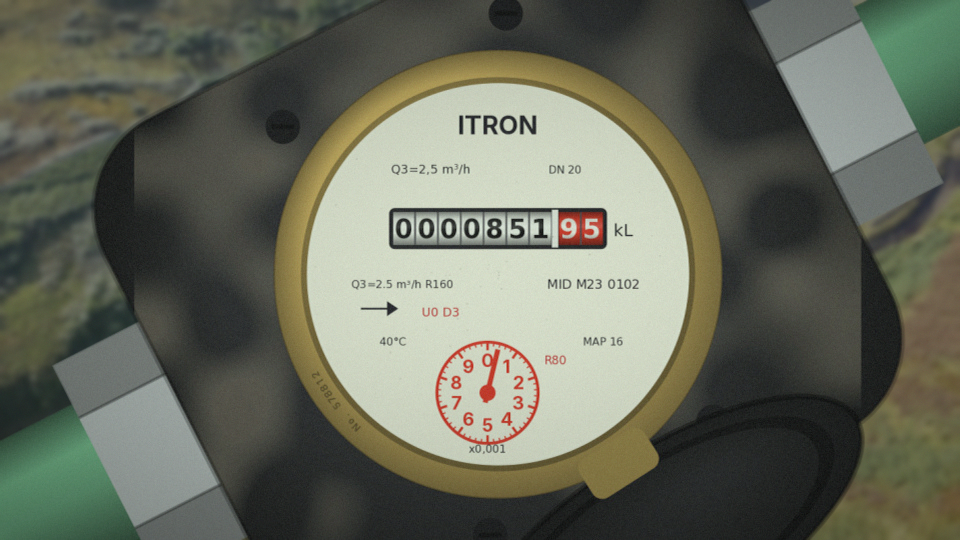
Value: 851.950 kL
